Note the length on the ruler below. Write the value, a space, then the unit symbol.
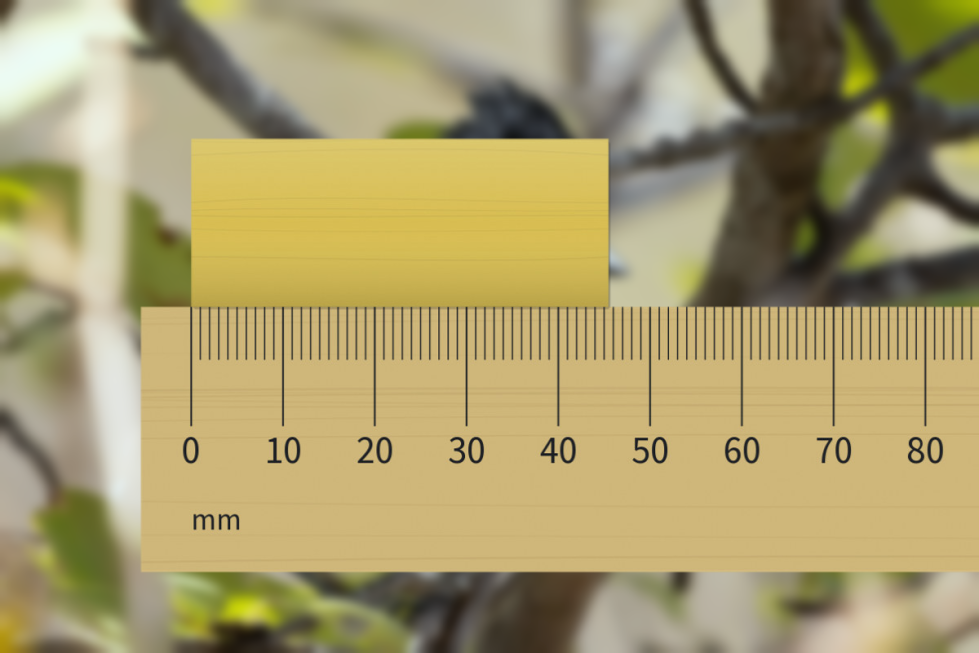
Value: 45.5 mm
